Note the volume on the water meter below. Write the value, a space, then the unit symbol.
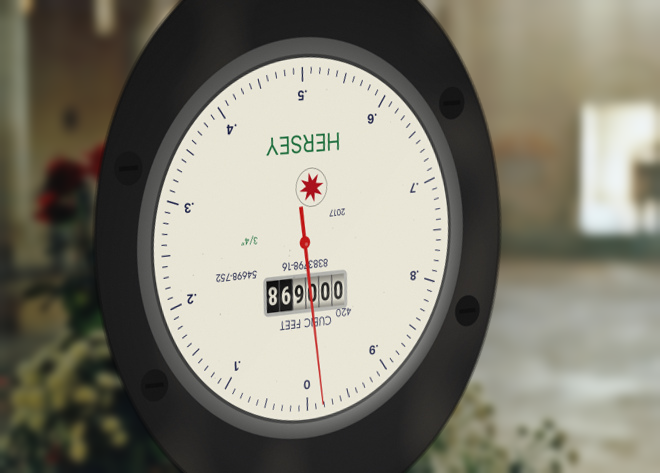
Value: 697.98 ft³
